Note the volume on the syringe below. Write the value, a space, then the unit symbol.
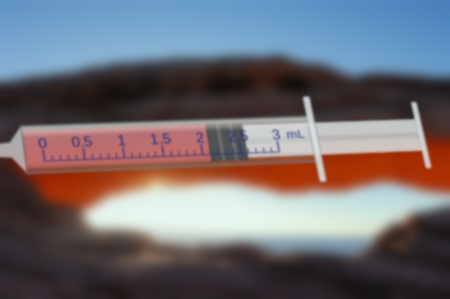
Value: 2.1 mL
